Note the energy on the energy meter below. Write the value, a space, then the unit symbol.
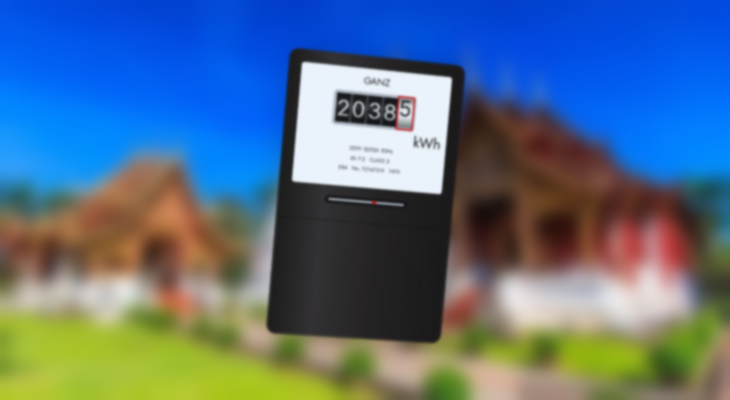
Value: 2038.5 kWh
